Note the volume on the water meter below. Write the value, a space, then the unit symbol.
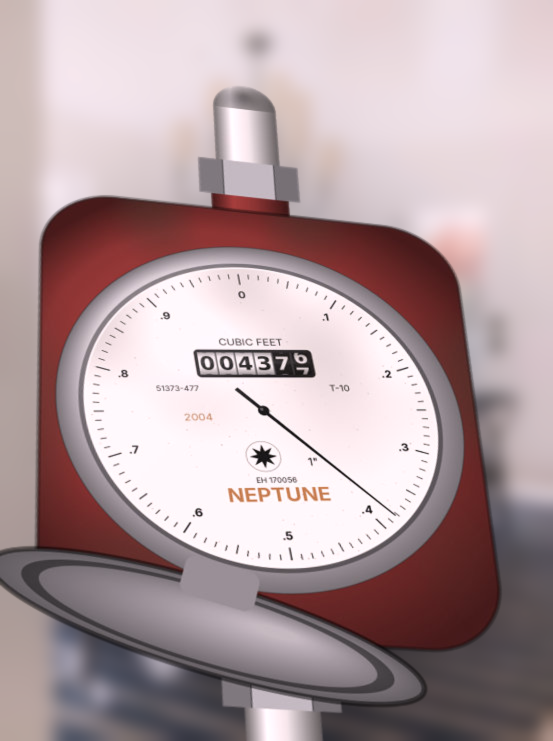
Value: 4376.38 ft³
